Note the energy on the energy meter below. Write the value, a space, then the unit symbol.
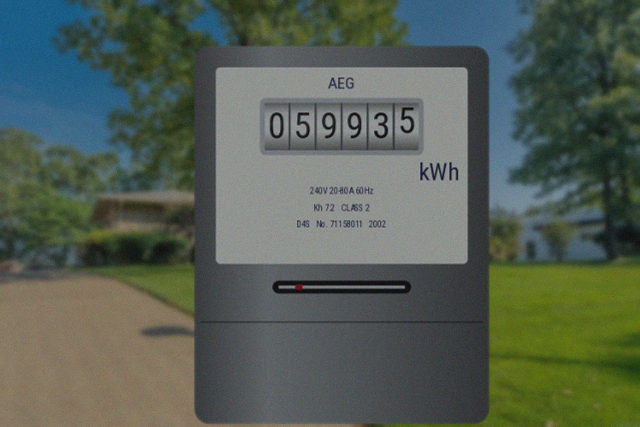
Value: 59935 kWh
